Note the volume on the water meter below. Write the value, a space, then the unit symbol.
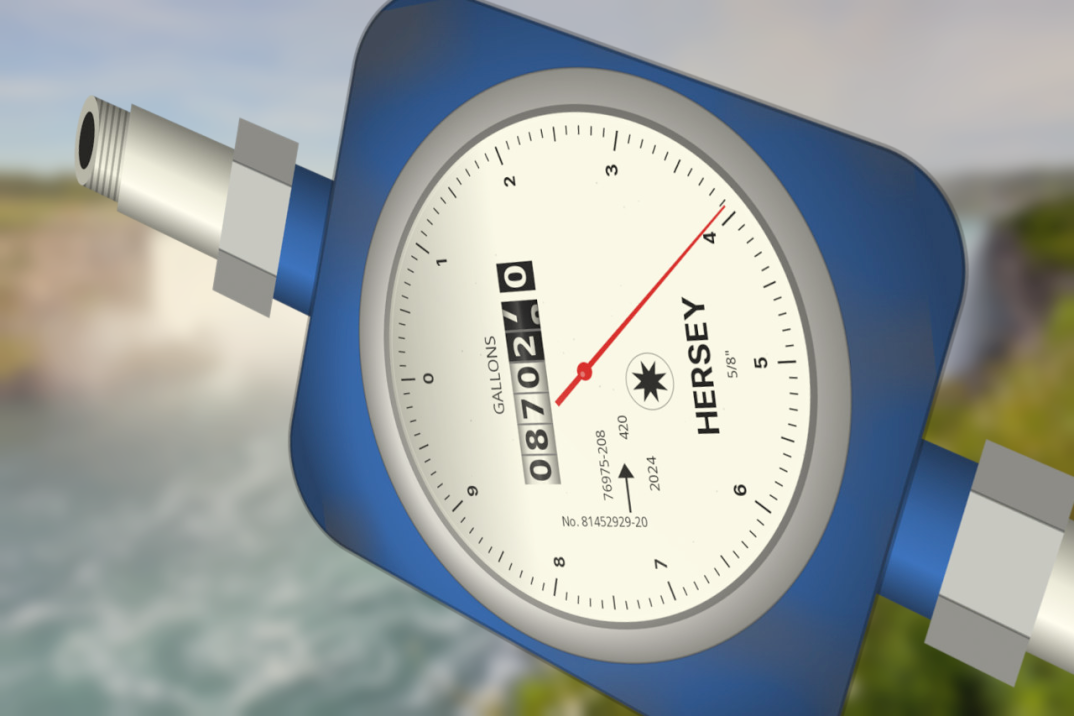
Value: 870273.9 gal
